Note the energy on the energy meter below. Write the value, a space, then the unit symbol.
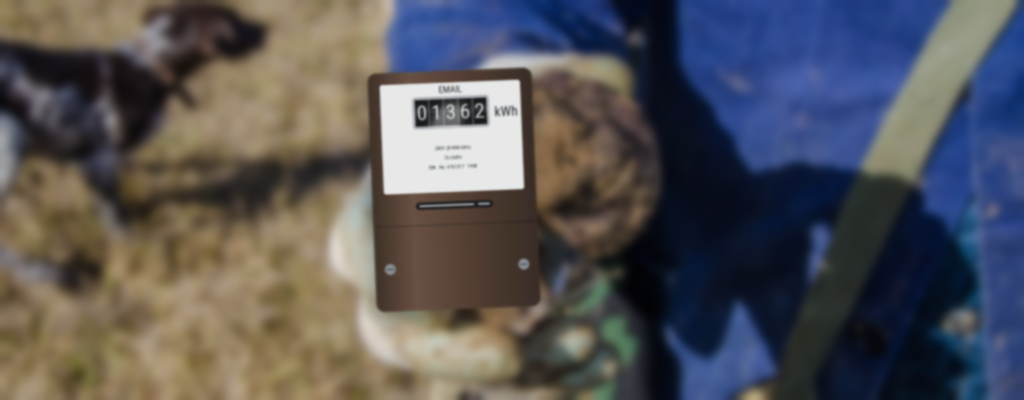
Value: 1362 kWh
